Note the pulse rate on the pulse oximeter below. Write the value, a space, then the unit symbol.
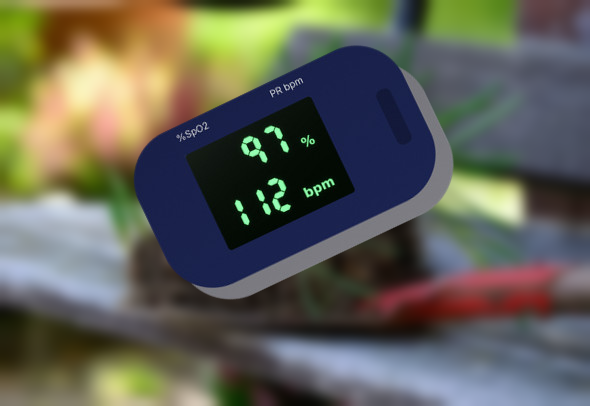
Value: 112 bpm
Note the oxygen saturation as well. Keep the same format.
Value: 97 %
